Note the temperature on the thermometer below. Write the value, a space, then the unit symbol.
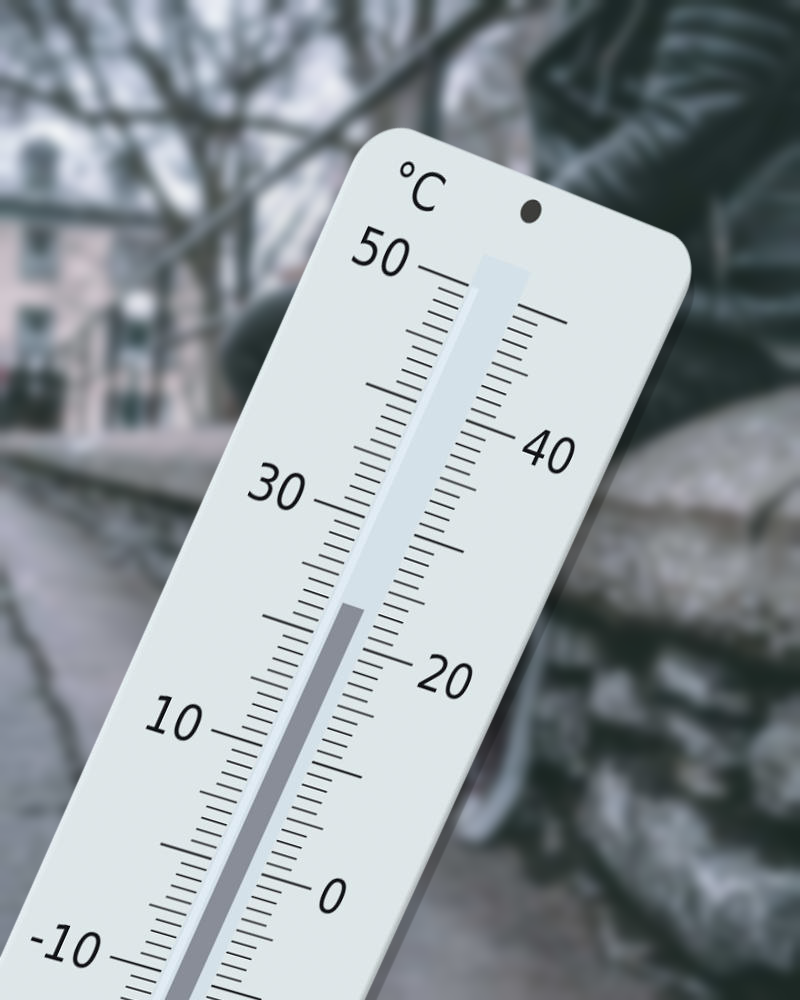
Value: 23 °C
